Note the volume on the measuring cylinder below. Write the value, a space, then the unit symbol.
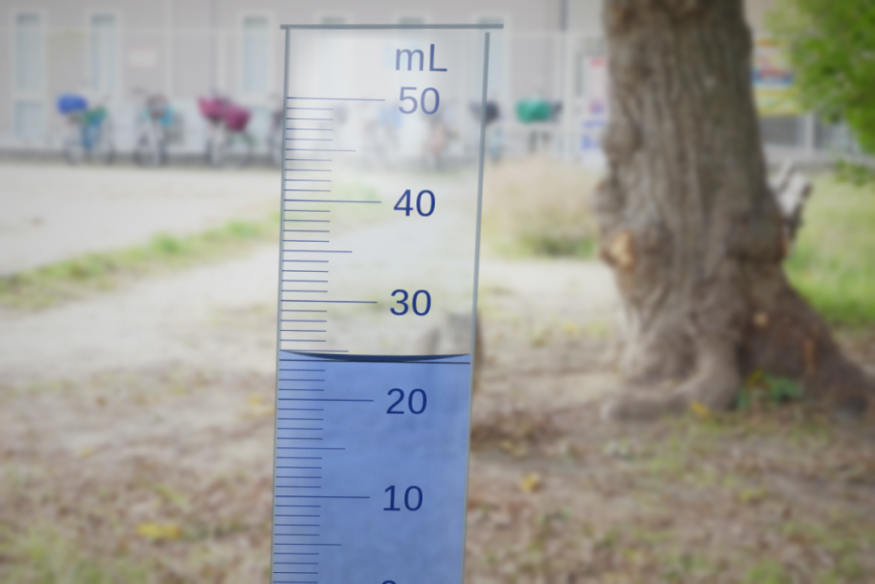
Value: 24 mL
